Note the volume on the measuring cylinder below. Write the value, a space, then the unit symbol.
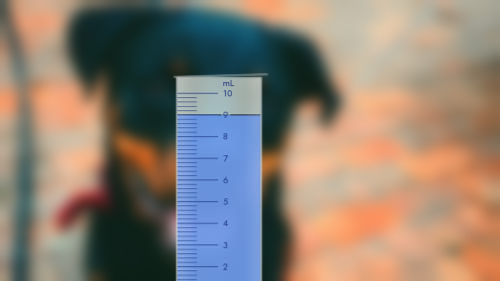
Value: 9 mL
